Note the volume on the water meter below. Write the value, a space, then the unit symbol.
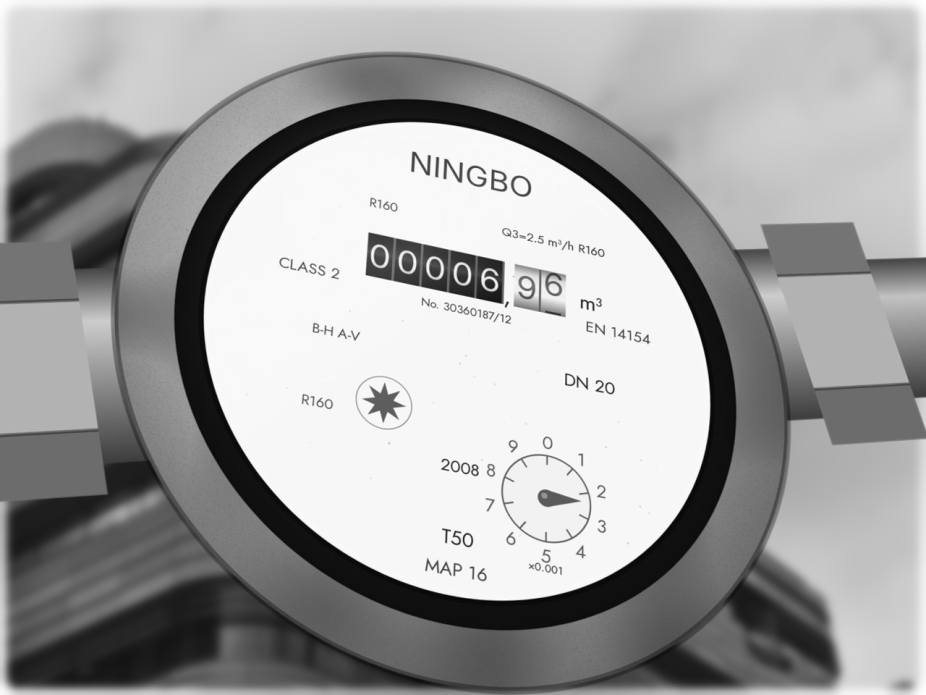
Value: 6.962 m³
